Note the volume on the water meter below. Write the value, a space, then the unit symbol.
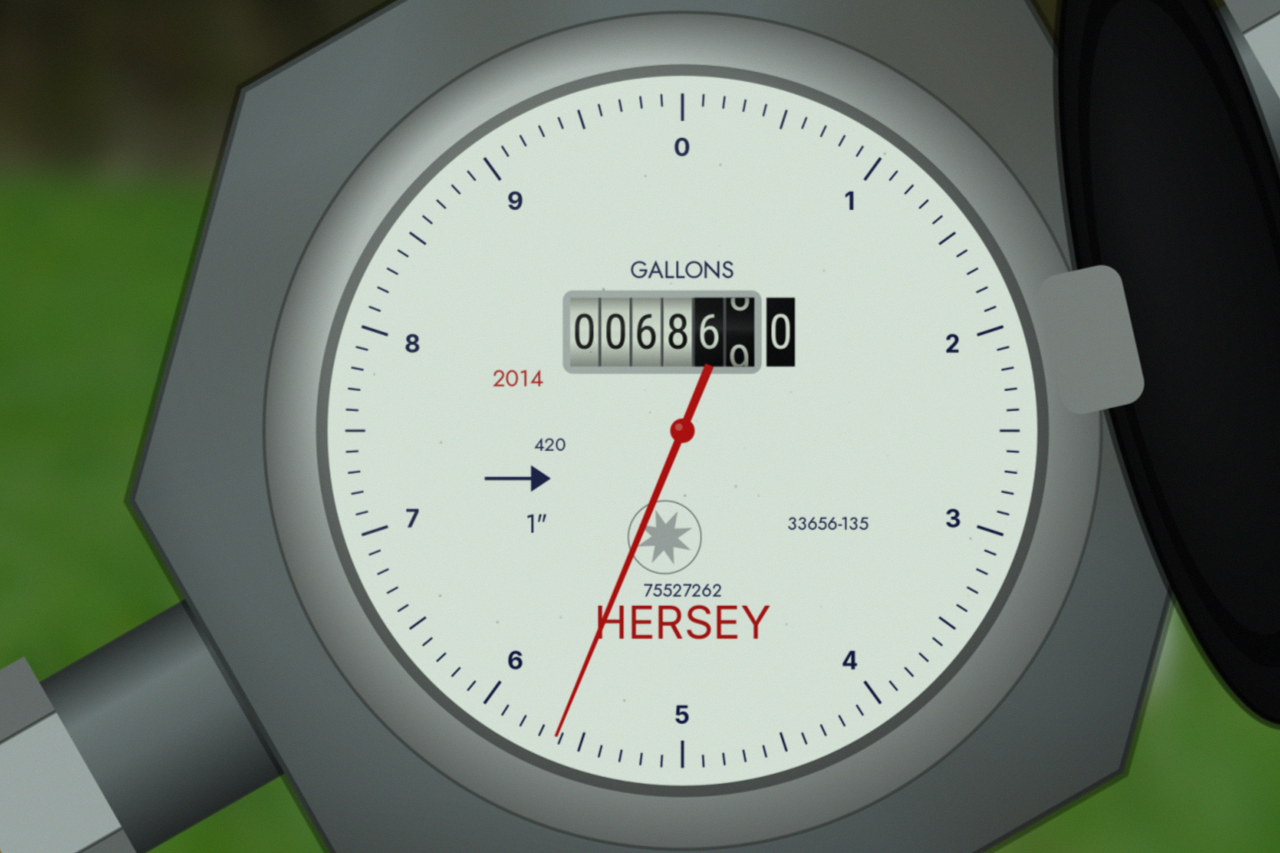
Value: 68685.6 gal
